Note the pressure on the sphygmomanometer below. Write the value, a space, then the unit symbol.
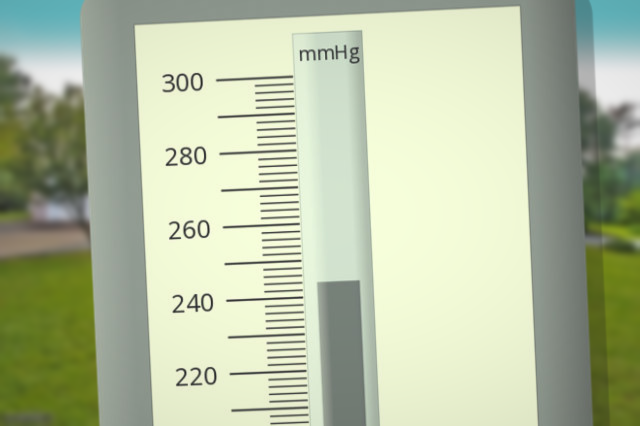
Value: 244 mmHg
